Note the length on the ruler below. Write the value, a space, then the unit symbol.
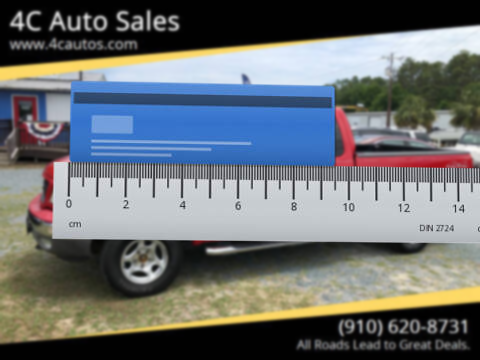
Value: 9.5 cm
